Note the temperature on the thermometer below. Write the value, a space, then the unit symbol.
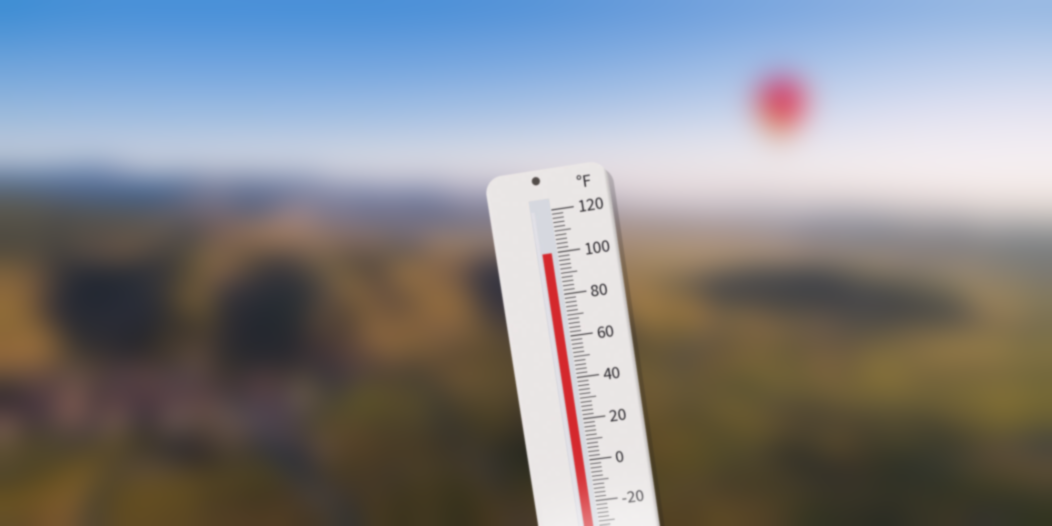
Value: 100 °F
